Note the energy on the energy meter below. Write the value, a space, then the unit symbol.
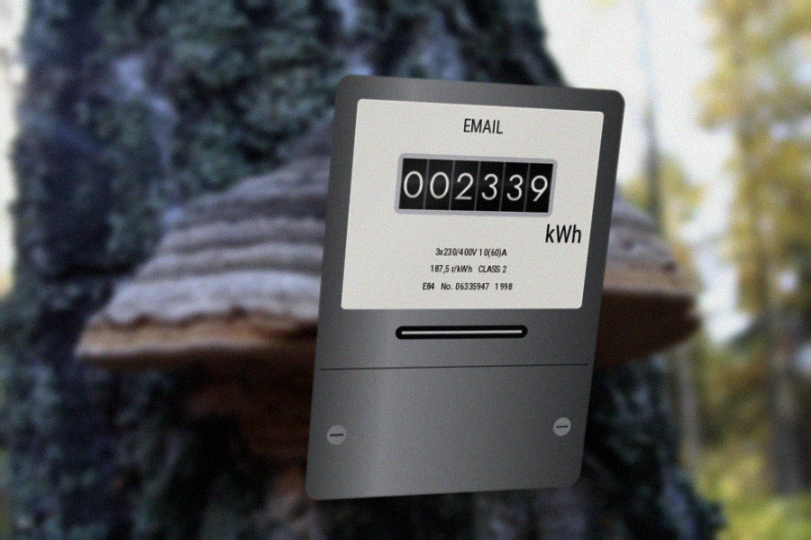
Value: 2339 kWh
